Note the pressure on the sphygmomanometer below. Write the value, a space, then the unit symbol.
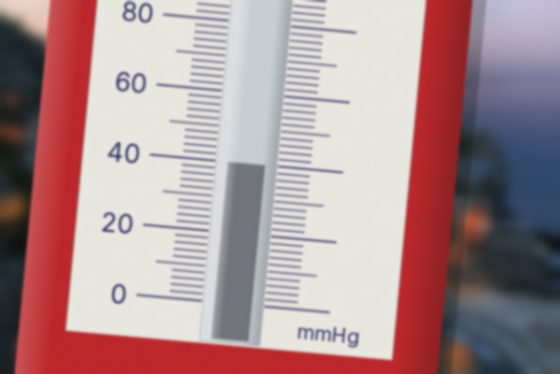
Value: 40 mmHg
